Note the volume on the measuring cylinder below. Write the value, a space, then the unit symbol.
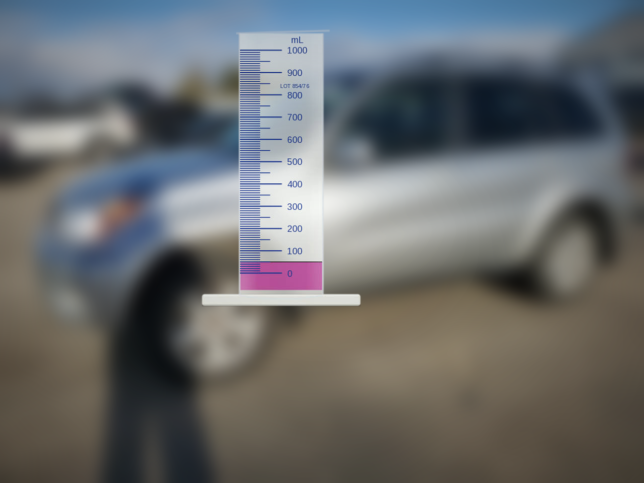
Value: 50 mL
